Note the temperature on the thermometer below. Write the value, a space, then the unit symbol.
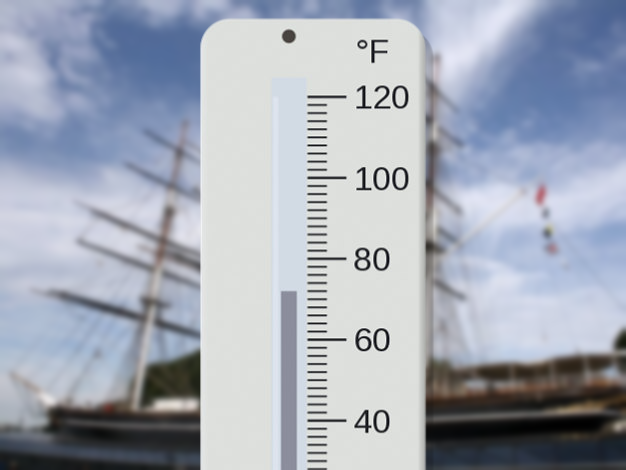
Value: 72 °F
